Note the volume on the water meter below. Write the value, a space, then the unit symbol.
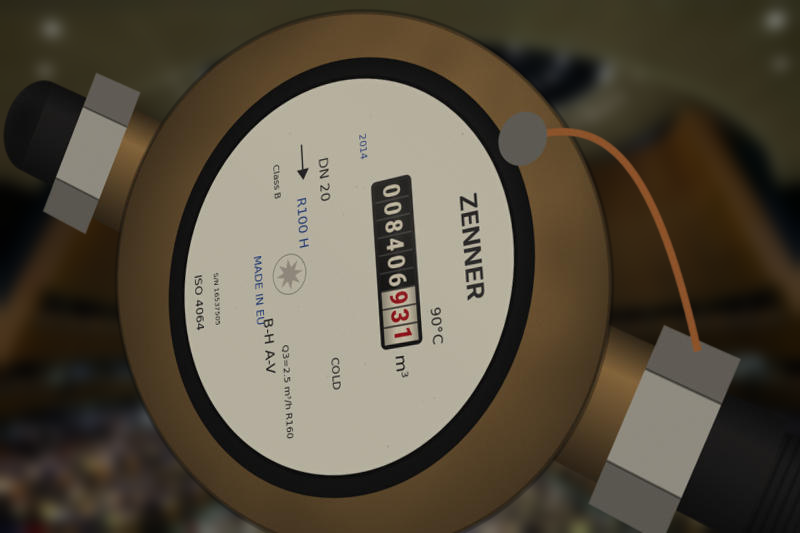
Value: 8406.931 m³
